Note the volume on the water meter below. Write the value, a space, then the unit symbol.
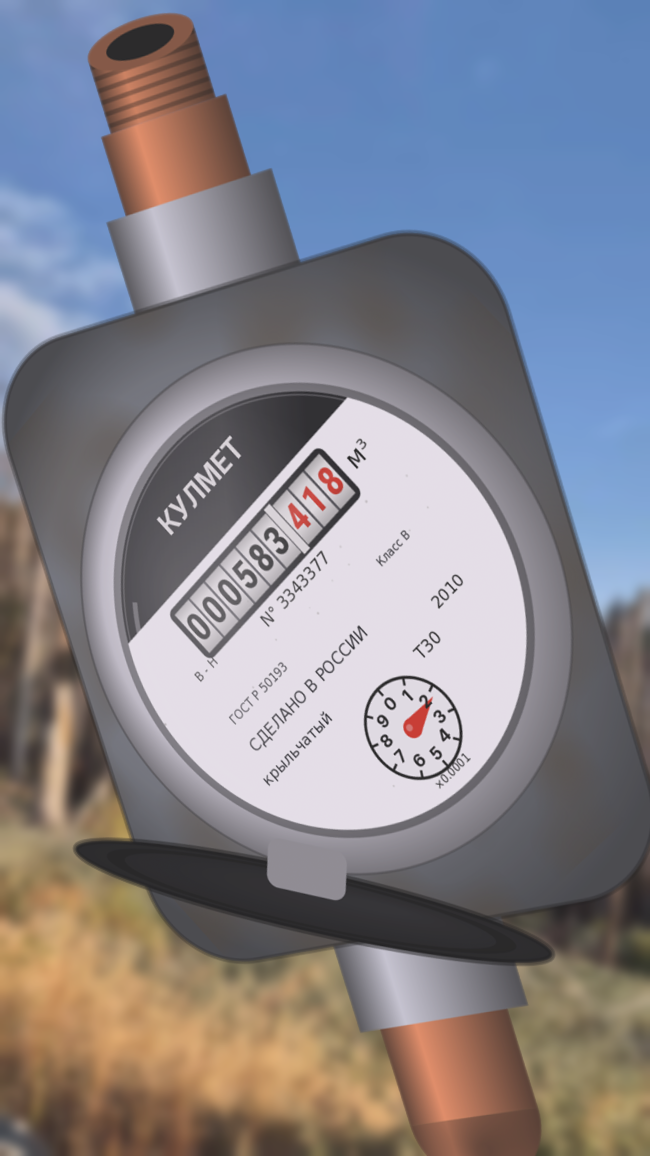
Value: 583.4182 m³
